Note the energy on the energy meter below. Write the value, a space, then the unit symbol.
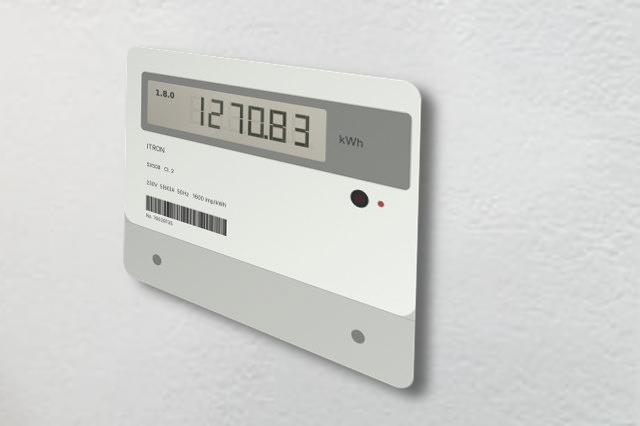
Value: 1270.83 kWh
